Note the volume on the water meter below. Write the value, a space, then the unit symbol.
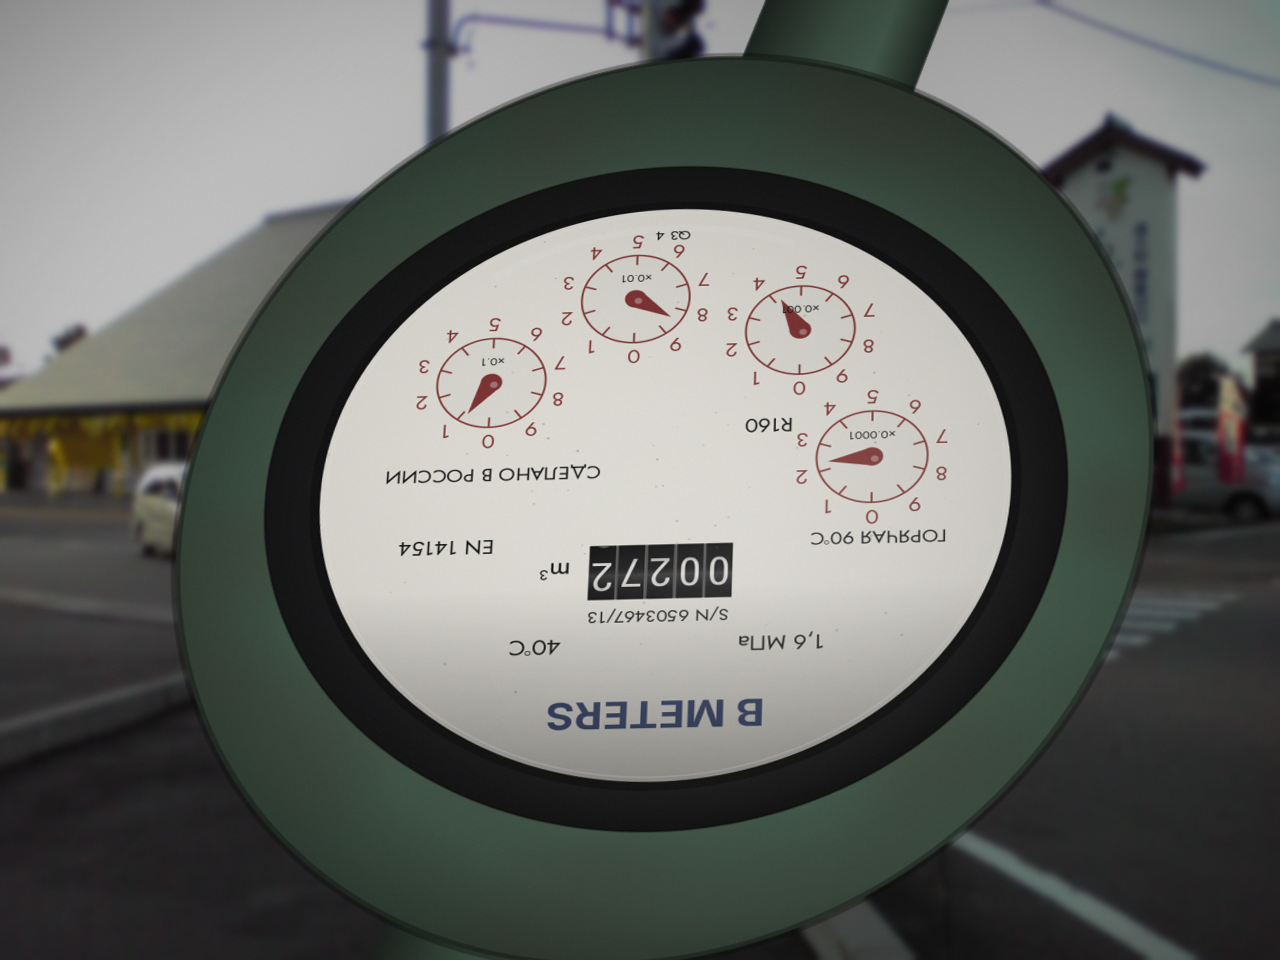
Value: 272.0842 m³
